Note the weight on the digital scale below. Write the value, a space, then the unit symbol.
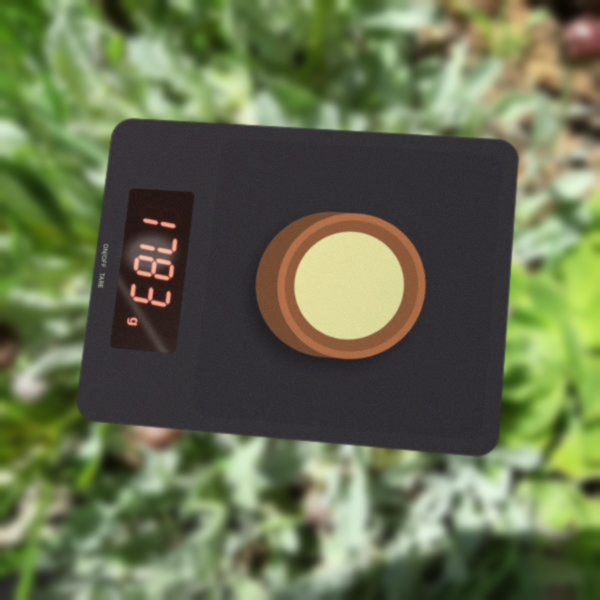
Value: 1783 g
